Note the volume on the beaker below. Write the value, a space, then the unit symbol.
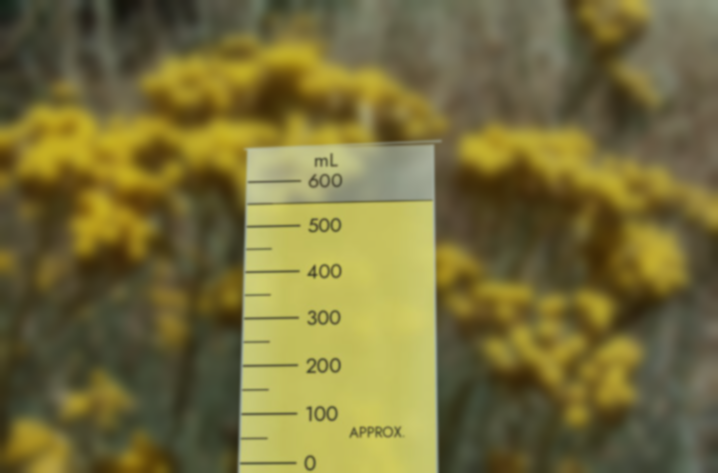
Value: 550 mL
